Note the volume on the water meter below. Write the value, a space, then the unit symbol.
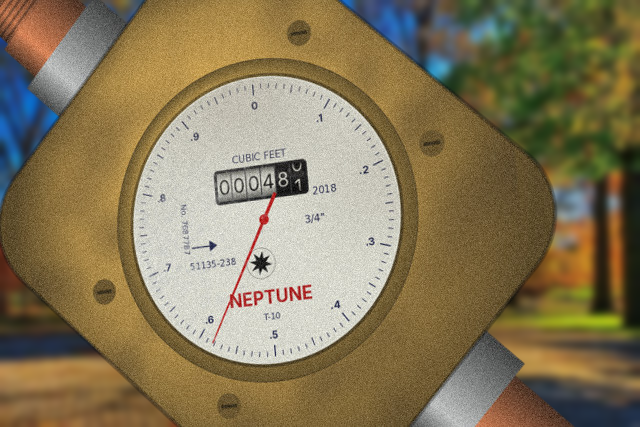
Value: 480.58 ft³
